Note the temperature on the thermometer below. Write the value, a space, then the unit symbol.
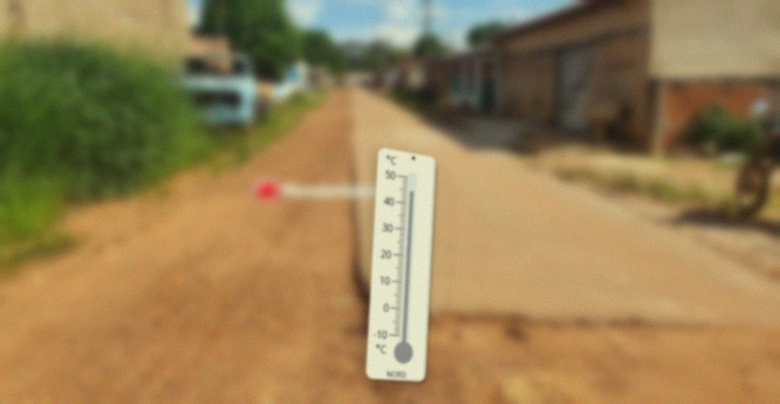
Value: 45 °C
